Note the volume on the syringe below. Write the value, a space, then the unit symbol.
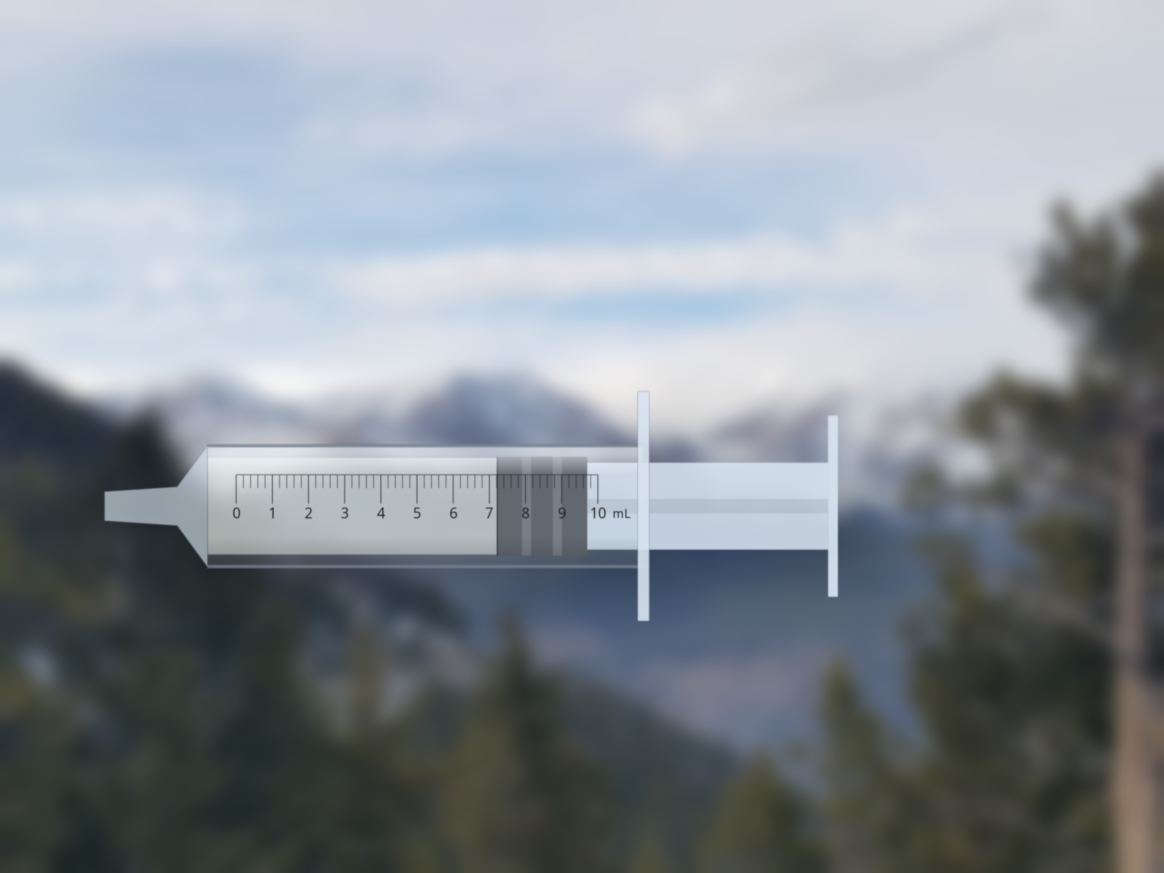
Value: 7.2 mL
